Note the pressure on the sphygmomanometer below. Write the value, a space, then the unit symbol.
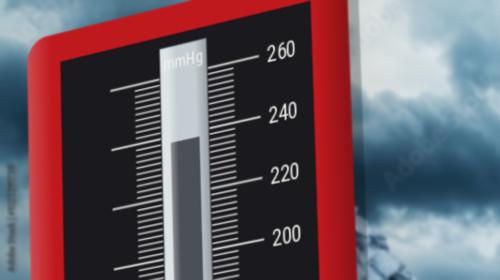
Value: 238 mmHg
